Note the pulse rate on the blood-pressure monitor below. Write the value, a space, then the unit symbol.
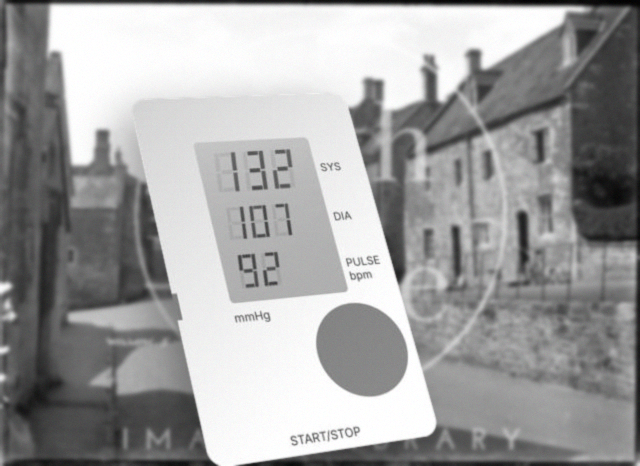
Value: 92 bpm
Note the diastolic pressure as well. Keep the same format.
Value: 107 mmHg
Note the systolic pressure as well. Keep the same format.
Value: 132 mmHg
